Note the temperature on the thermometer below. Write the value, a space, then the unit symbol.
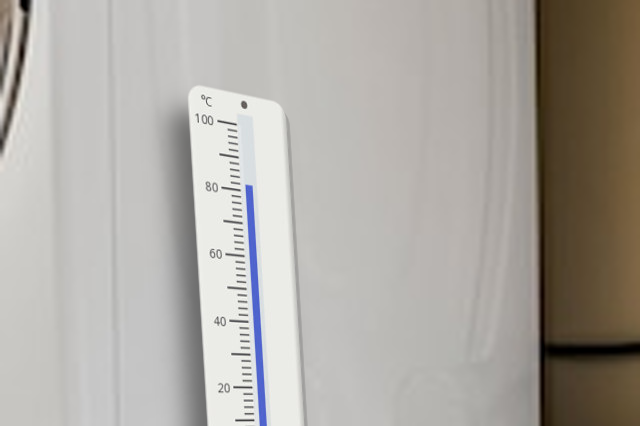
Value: 82 °C
